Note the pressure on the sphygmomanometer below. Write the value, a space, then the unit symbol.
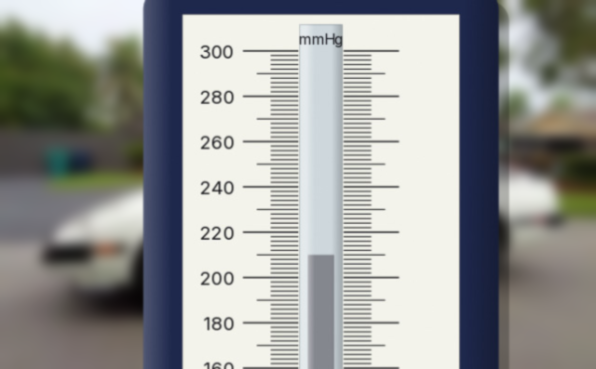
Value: 210 mmHg
